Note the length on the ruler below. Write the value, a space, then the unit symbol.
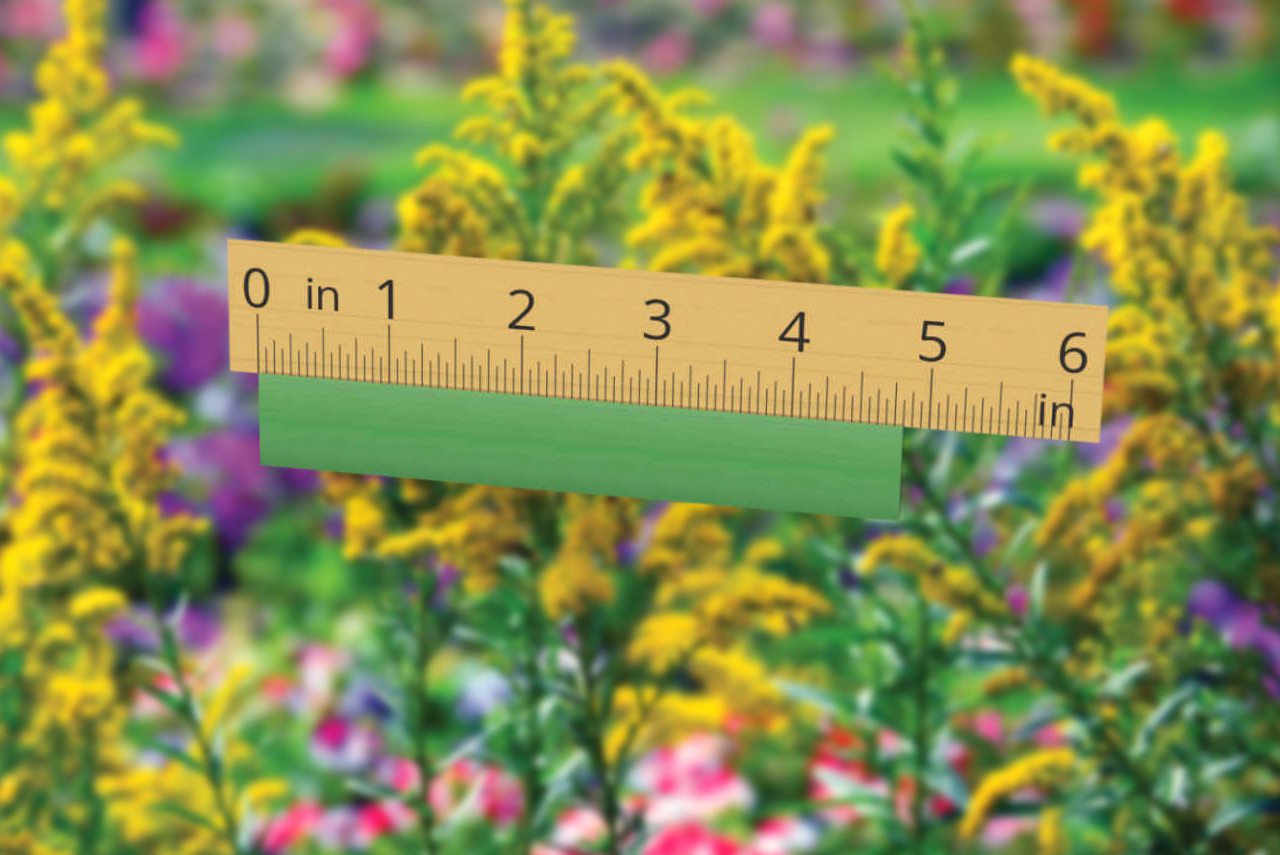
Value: 4.8125 in
